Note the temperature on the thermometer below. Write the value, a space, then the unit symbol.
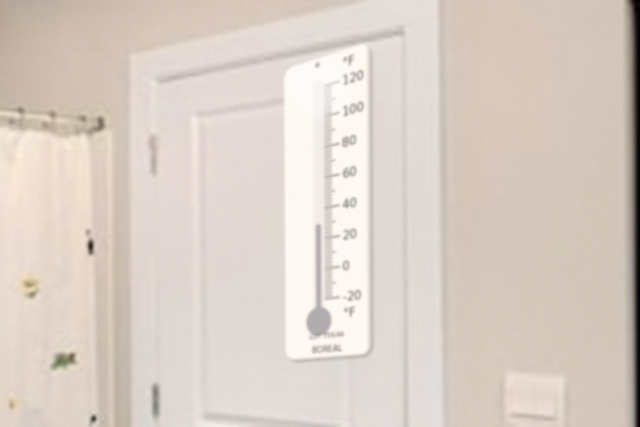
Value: 30 °F
